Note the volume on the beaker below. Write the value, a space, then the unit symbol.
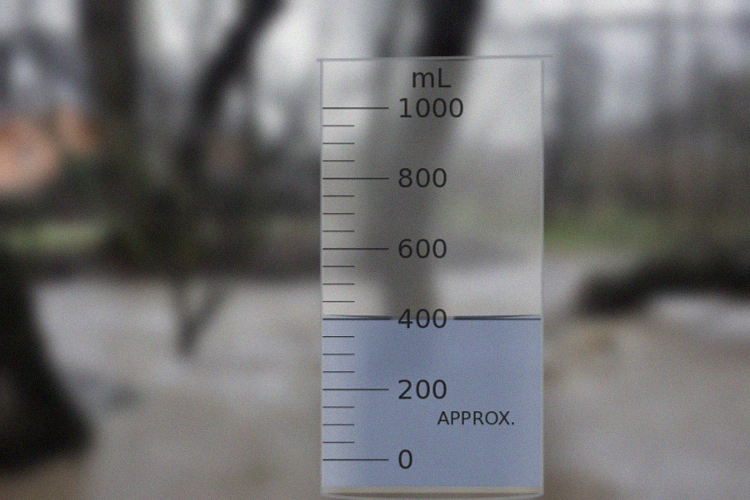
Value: 400 mL
